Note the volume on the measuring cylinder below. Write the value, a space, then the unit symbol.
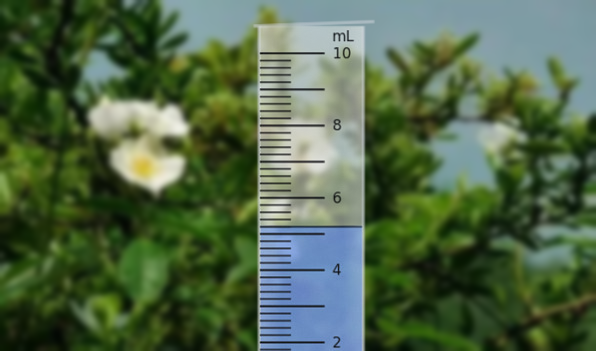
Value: 5.2 mL
